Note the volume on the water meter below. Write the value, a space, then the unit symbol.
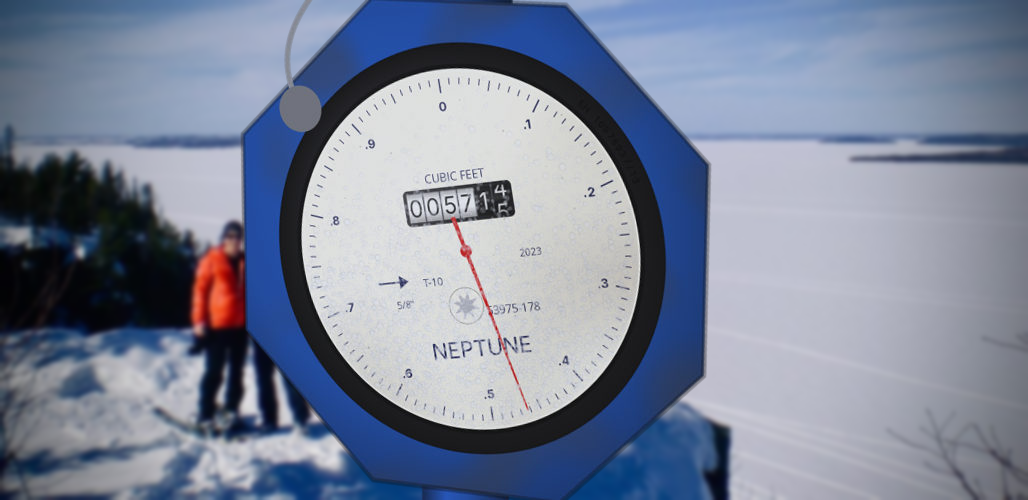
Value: 5714.46 ft³
